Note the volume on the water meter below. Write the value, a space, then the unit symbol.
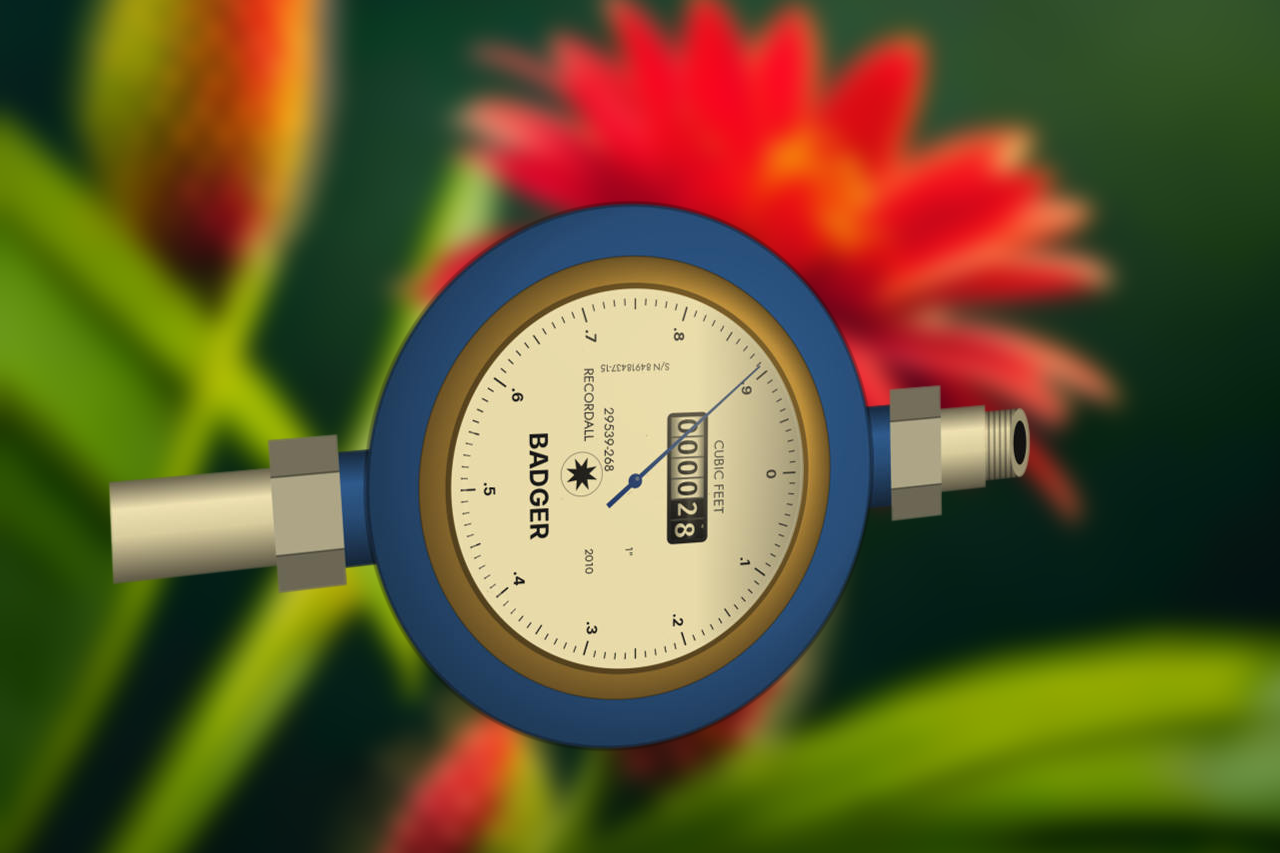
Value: 27.89 ft³
